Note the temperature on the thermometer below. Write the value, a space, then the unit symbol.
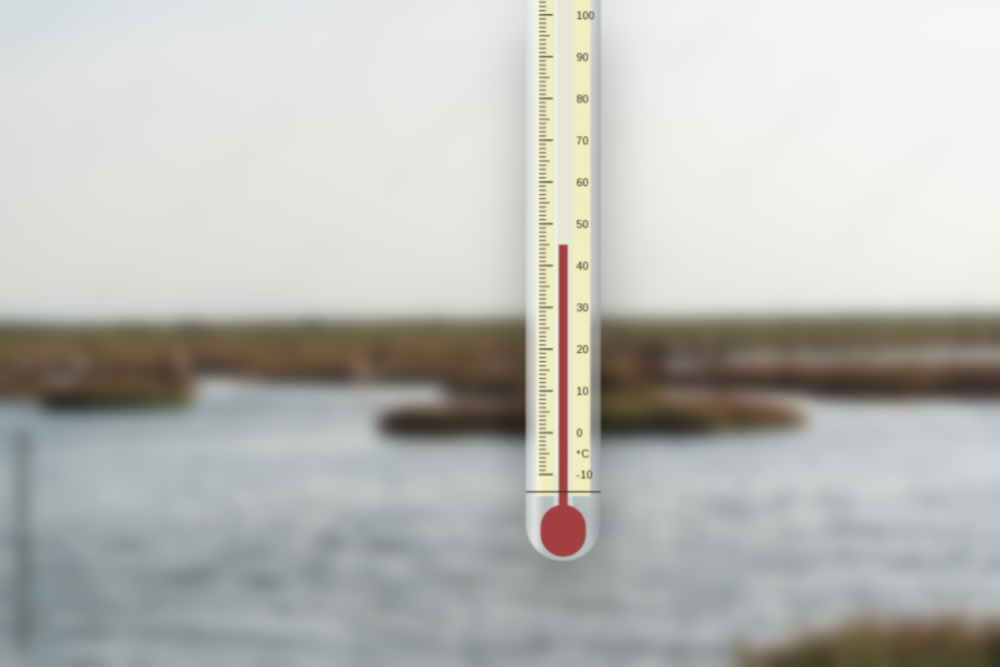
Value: 45 °C
